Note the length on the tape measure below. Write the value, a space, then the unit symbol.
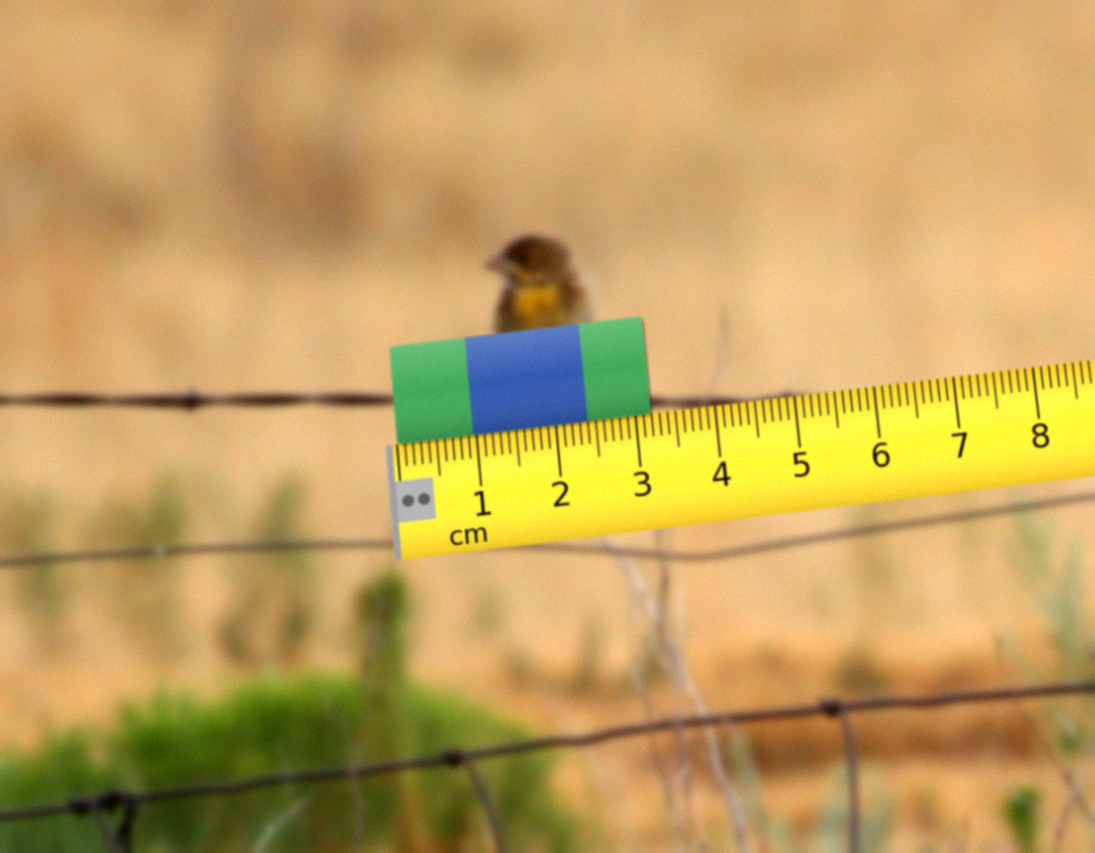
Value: 3.2 cm
